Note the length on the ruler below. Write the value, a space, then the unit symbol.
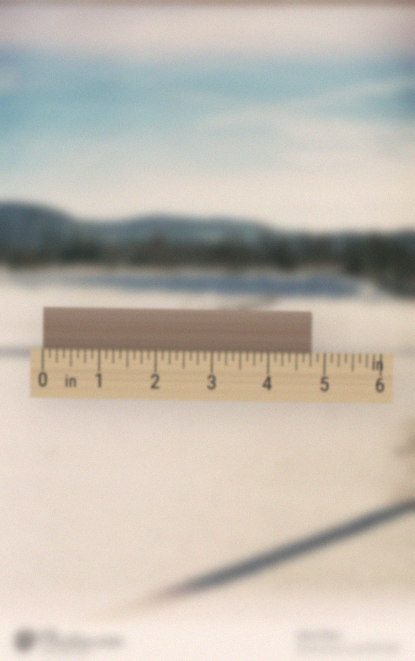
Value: 4.75 in
